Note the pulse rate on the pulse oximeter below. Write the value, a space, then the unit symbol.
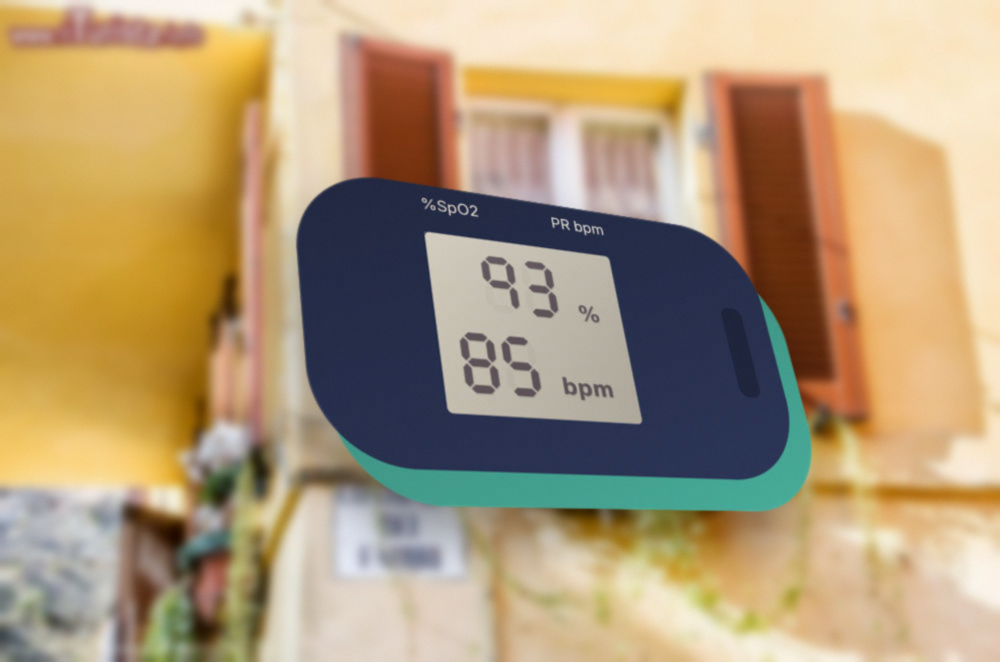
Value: 85 bpm
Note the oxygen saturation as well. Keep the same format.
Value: 93 %
